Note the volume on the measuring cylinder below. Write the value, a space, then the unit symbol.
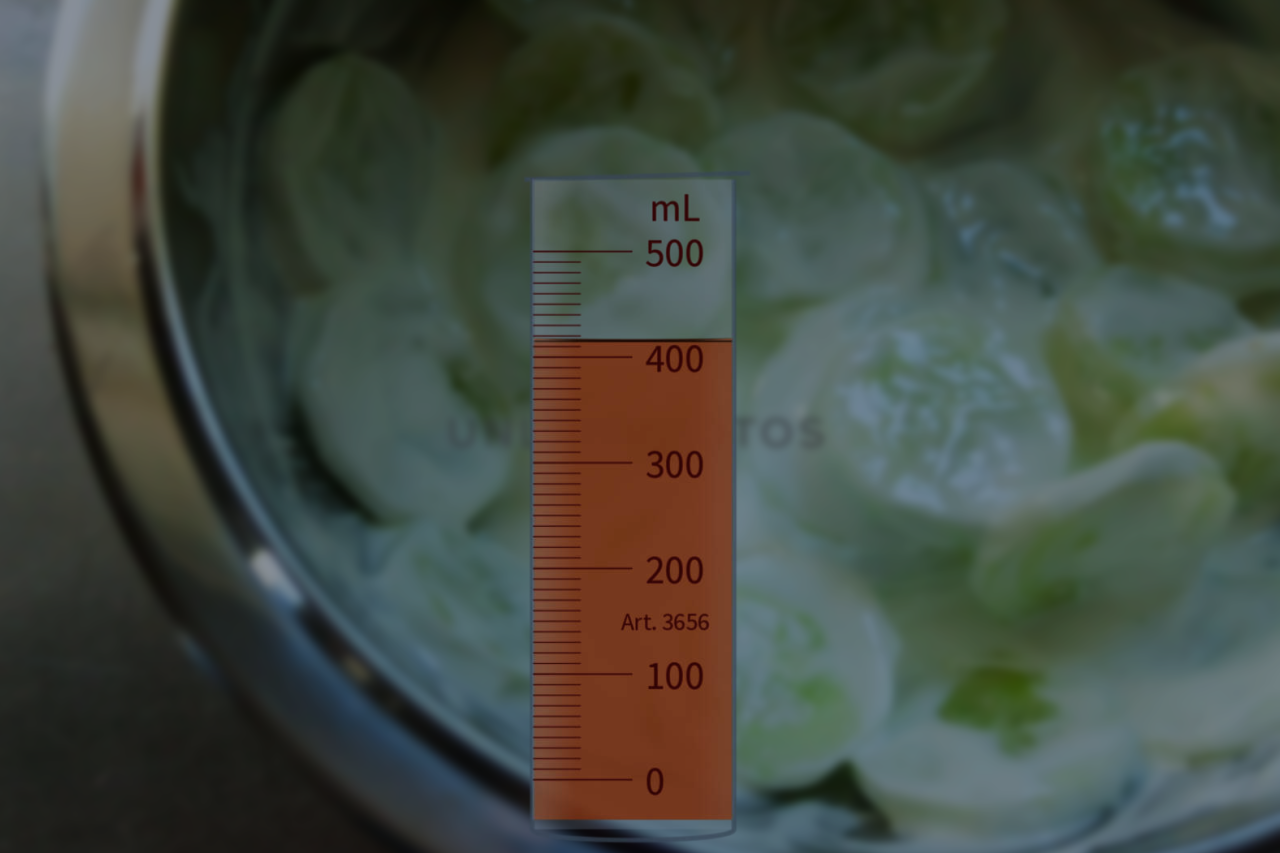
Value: 415 mL
